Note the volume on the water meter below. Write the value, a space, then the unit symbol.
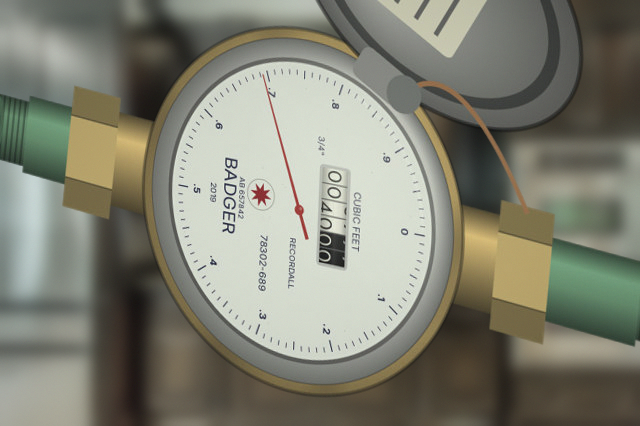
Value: 3999.69 ft³
